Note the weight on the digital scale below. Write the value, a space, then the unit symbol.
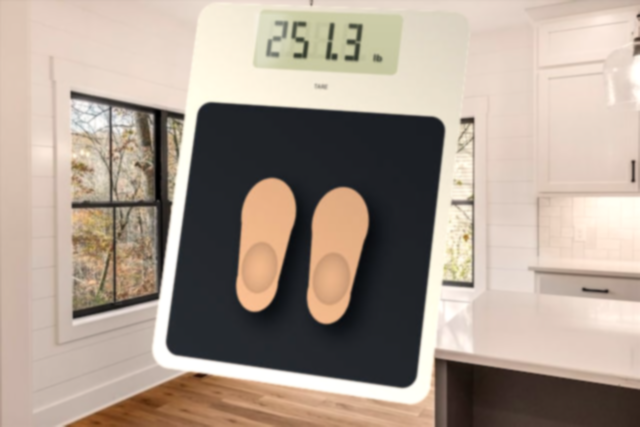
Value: 251.3 lb
